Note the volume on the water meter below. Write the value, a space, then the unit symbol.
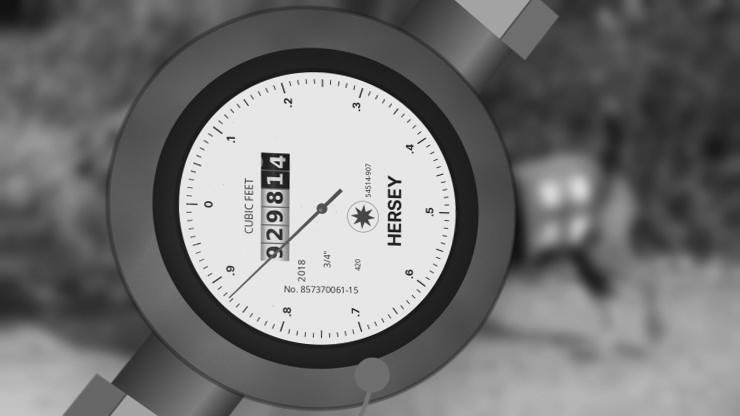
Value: 929813.87 ft³
